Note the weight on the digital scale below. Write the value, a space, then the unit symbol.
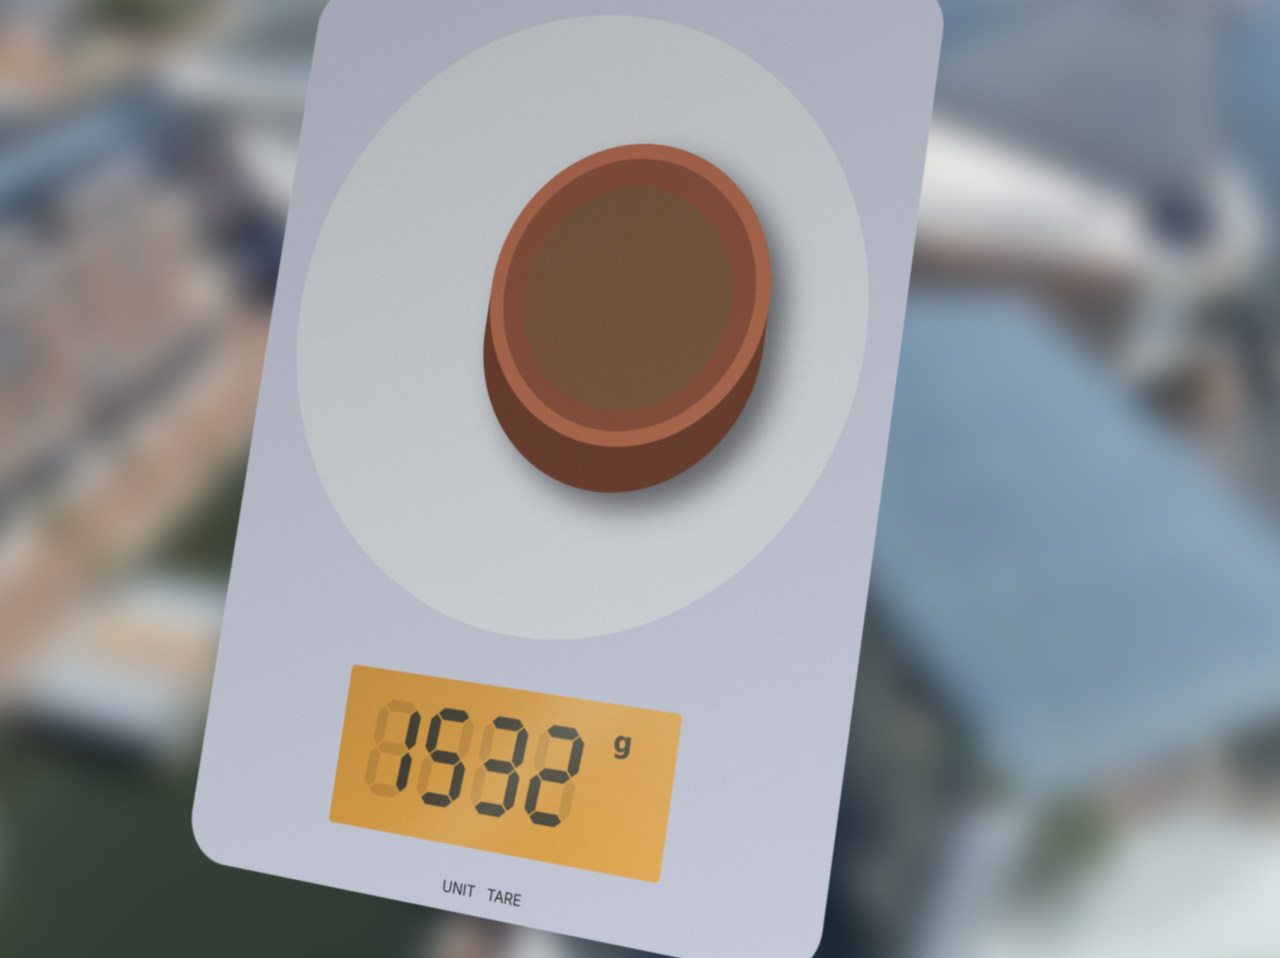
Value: 1532 g
